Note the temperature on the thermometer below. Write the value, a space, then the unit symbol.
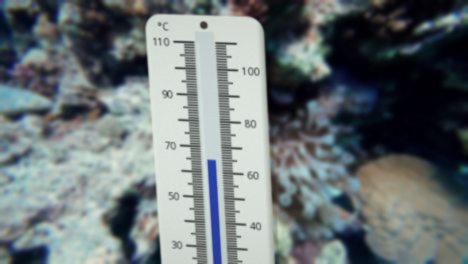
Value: 65 °C
